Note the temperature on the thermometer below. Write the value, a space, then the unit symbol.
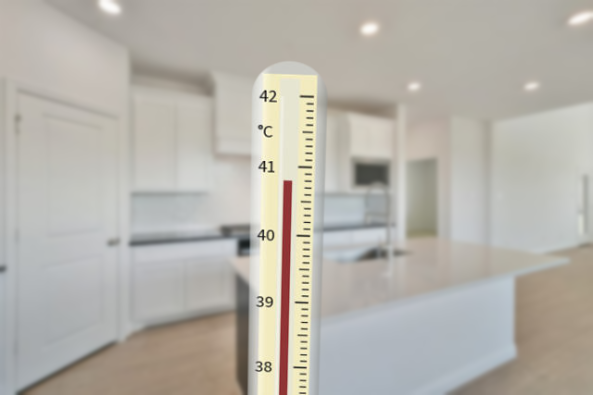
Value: 40.8 °C
